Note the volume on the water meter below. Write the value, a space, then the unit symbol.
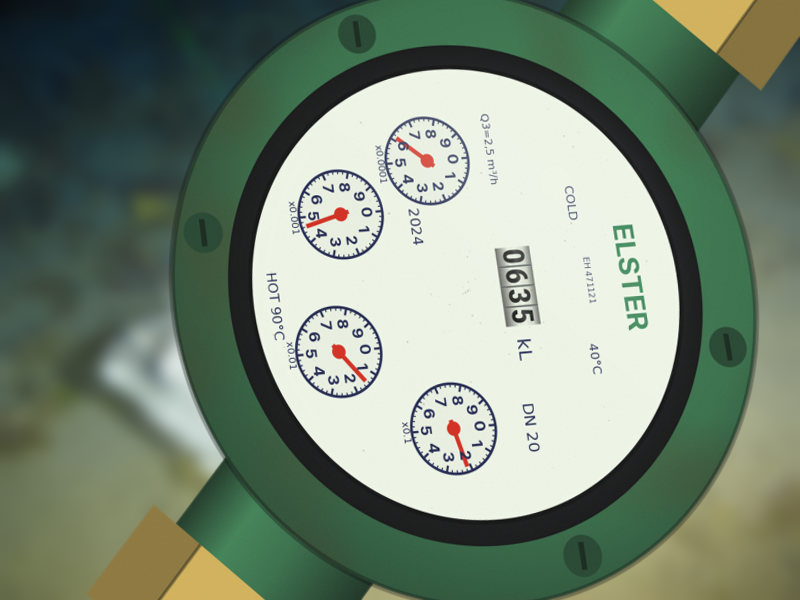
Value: 635.2146 kL
